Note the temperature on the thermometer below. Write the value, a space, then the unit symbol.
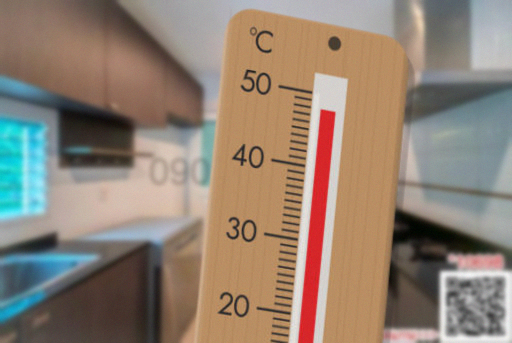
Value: 48 °C
